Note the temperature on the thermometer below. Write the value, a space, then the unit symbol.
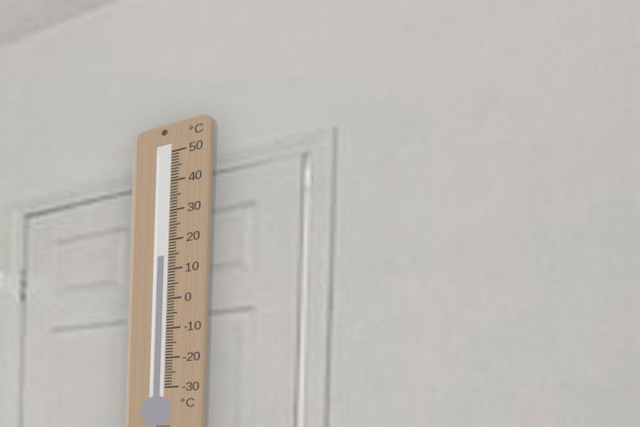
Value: 15 °C
